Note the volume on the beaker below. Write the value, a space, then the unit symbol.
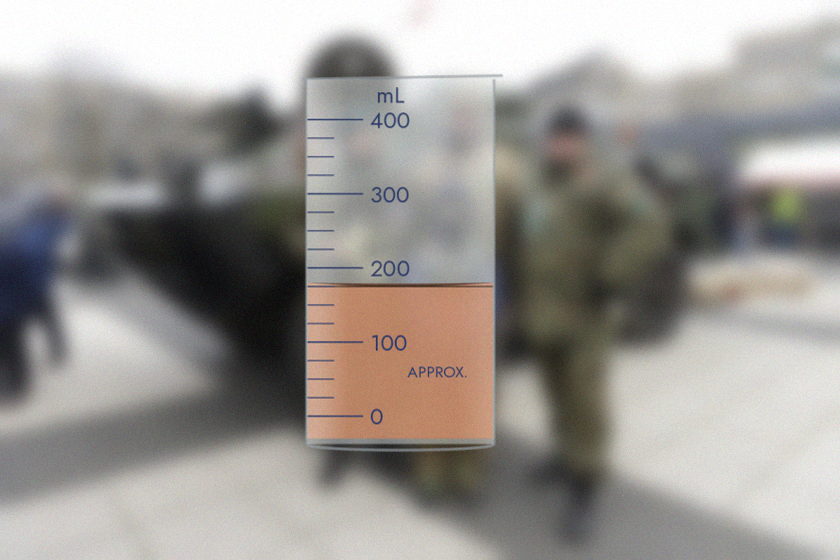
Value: 175 mL
